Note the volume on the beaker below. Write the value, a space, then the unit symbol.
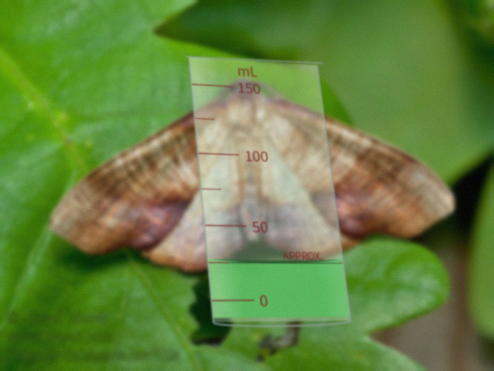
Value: 25 mL
